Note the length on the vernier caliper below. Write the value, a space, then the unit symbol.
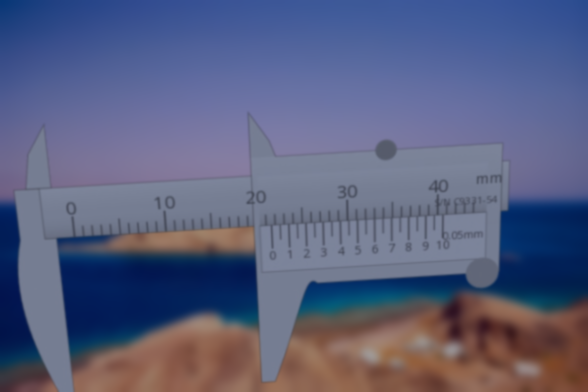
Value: 21.6 mm
